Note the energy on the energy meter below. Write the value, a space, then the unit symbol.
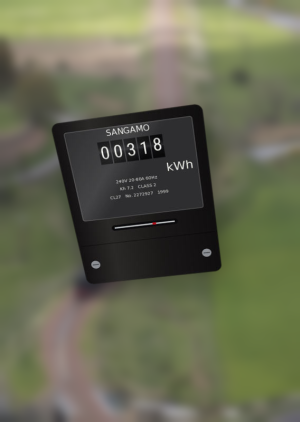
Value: 318 kWh
